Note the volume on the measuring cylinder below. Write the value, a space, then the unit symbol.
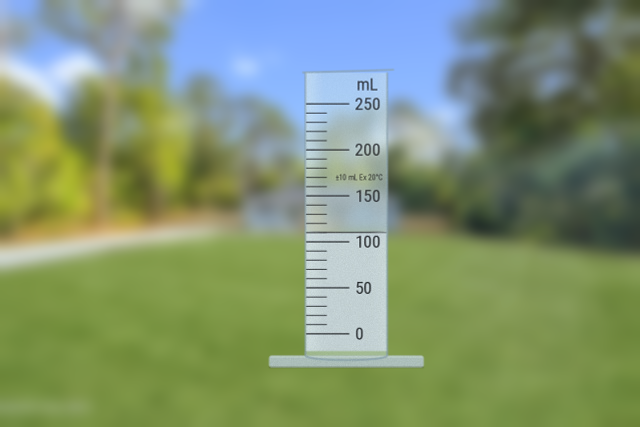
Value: 110 mL
